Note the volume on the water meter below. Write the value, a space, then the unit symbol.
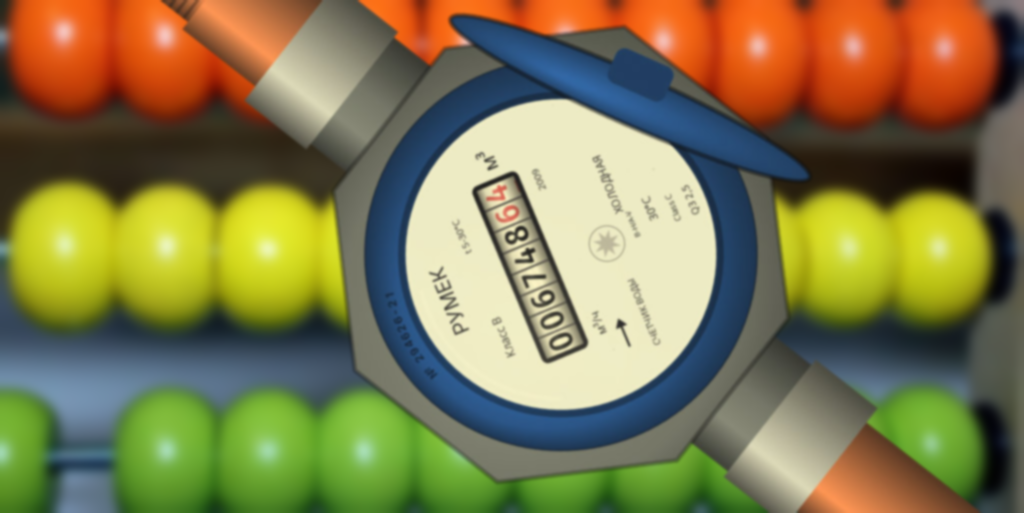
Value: 6748.64 m³
